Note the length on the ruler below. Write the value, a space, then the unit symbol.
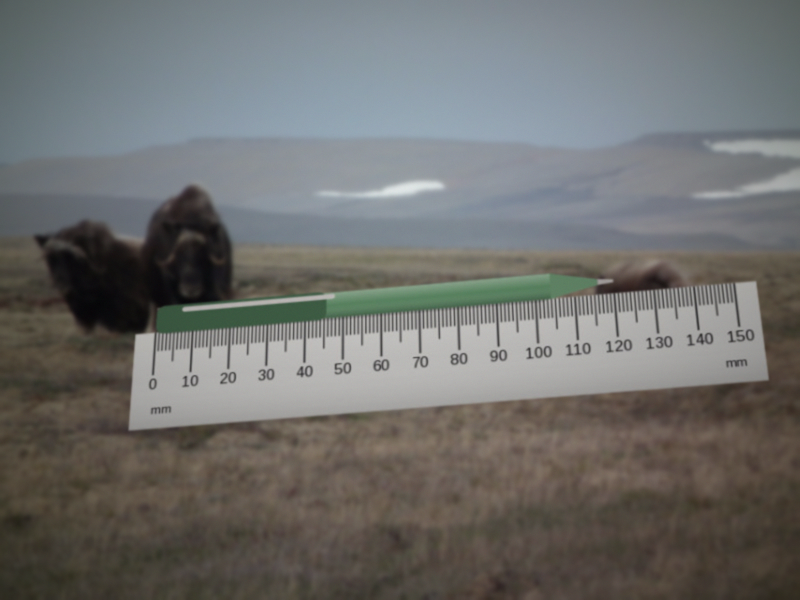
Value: 120 mm
